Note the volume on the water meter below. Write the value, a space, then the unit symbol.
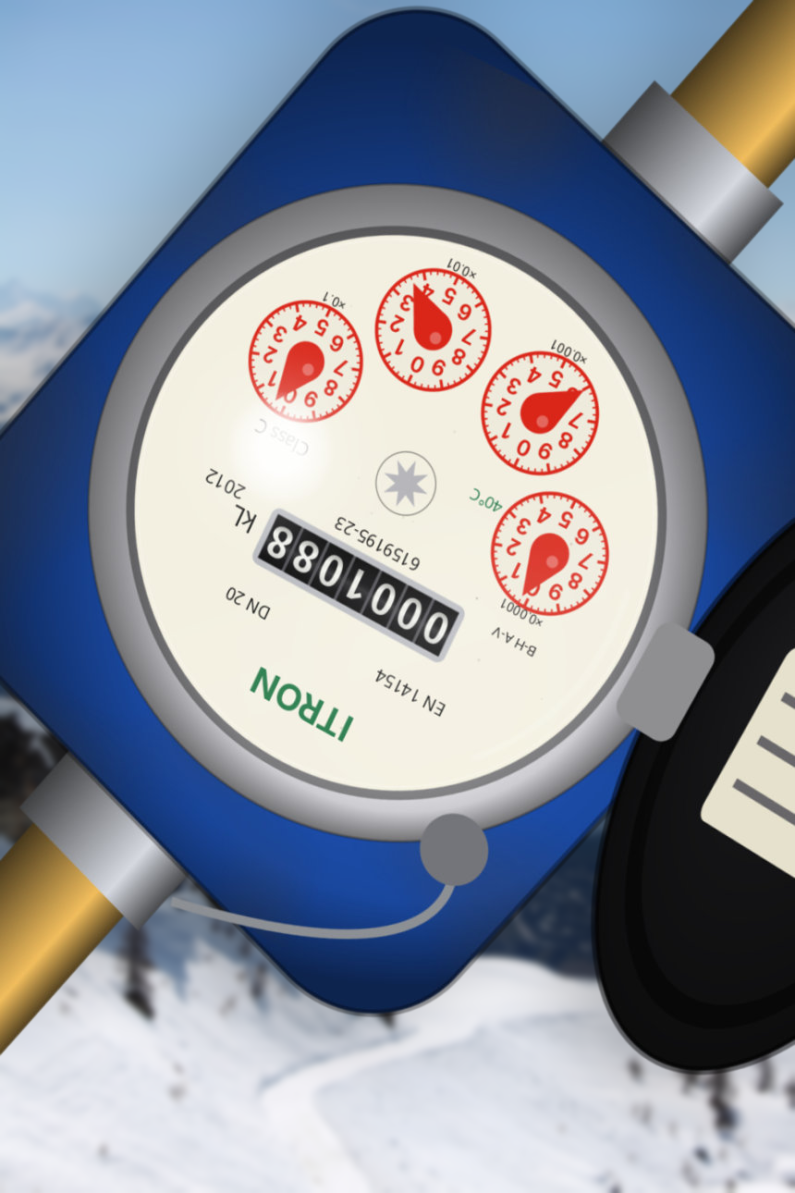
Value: 1088.0360 kL
